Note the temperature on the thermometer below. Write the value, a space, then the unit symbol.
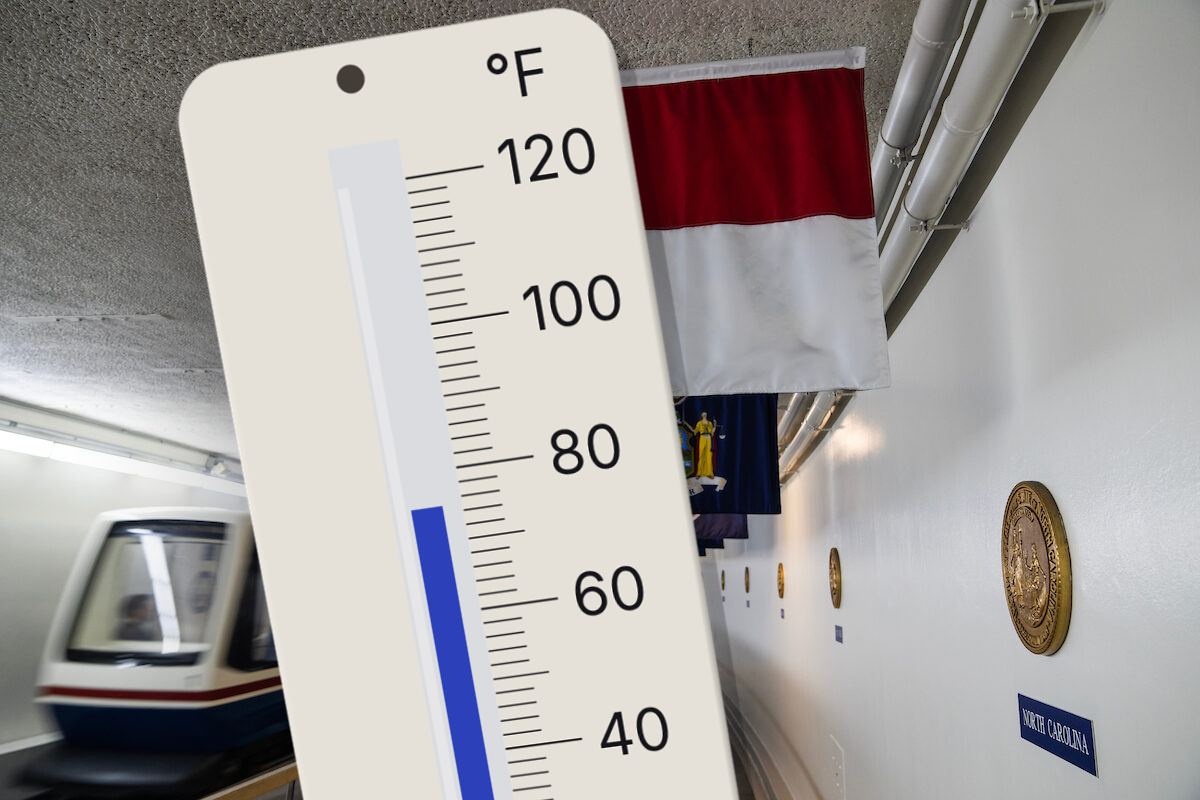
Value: 75 °F
